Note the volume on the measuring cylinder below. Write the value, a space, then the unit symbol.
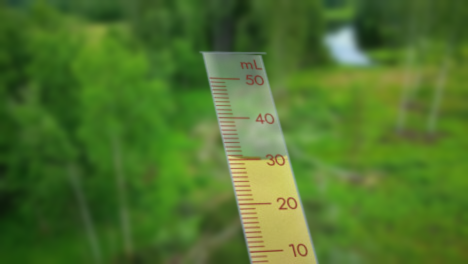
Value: 30 mL
